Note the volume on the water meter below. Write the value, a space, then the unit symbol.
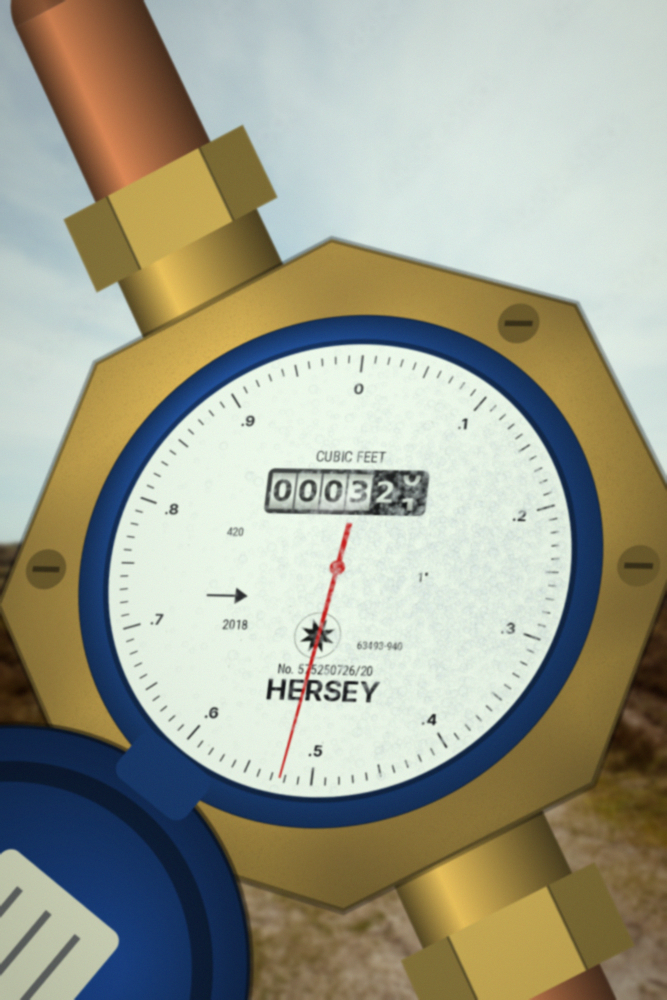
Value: 320.52 ft³
